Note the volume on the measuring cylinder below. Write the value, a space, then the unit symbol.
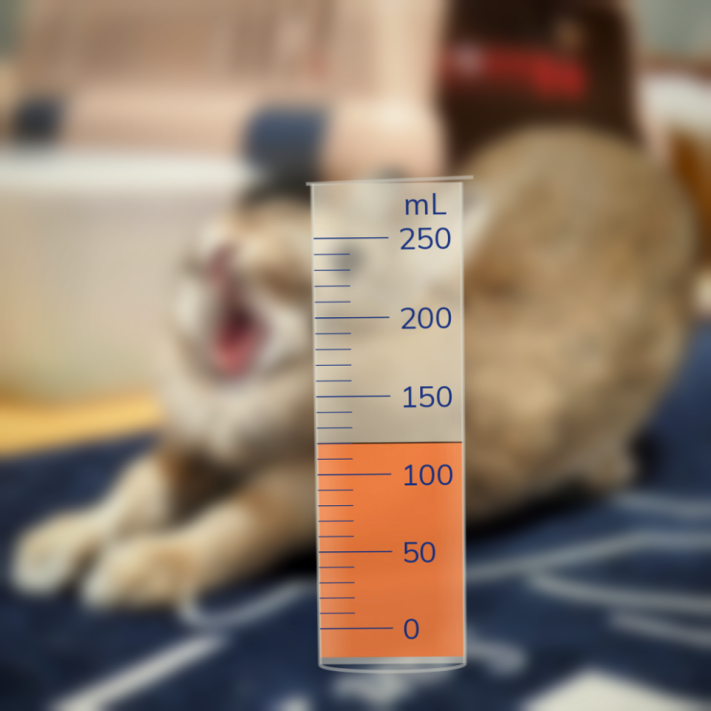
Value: 120 mL
